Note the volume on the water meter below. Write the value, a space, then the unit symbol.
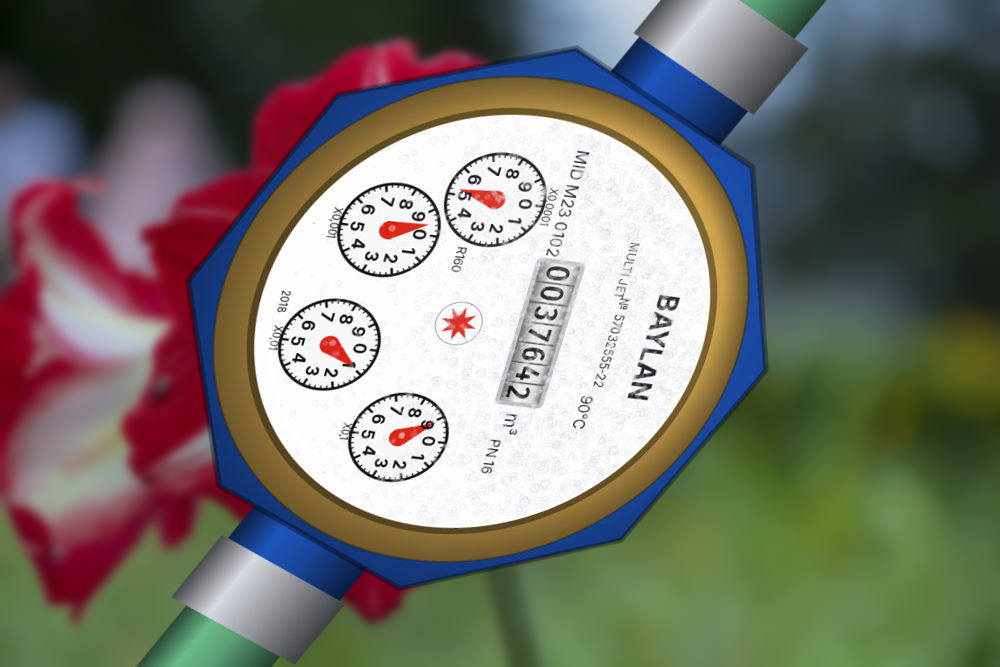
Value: 37641.9095 m³
